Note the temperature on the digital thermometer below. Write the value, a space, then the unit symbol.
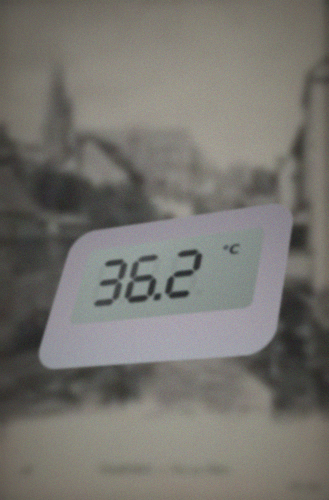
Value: 36.2 °C
